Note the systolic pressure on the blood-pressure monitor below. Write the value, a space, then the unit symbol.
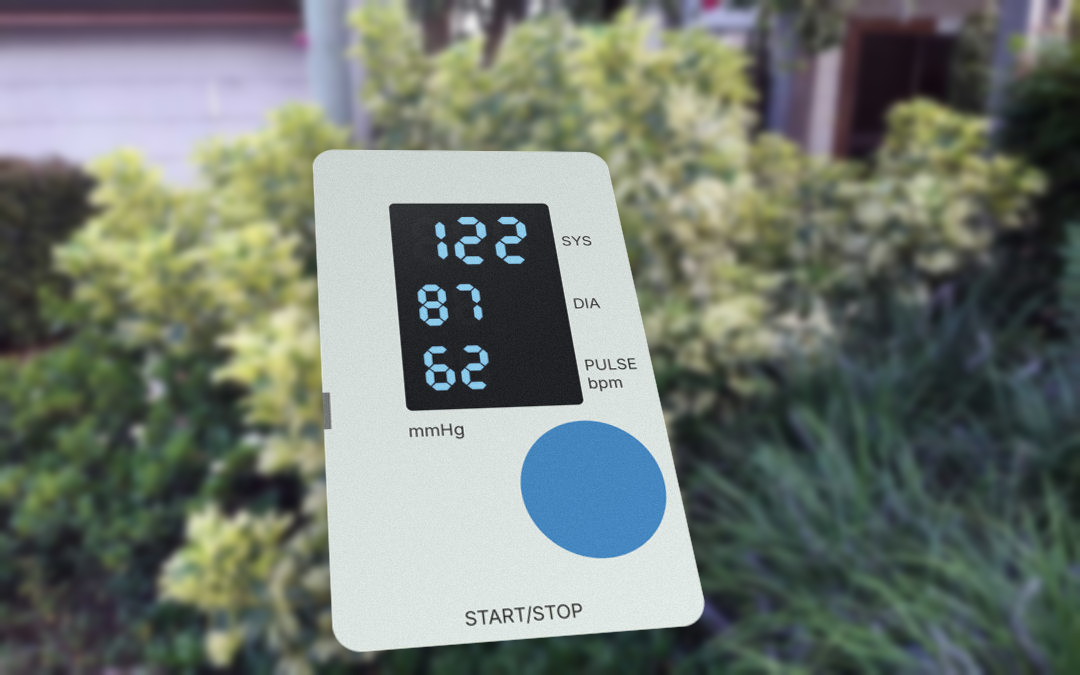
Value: 122 mmHg
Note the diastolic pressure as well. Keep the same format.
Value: 87 mmHg
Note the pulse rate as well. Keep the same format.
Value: 62 bpm
